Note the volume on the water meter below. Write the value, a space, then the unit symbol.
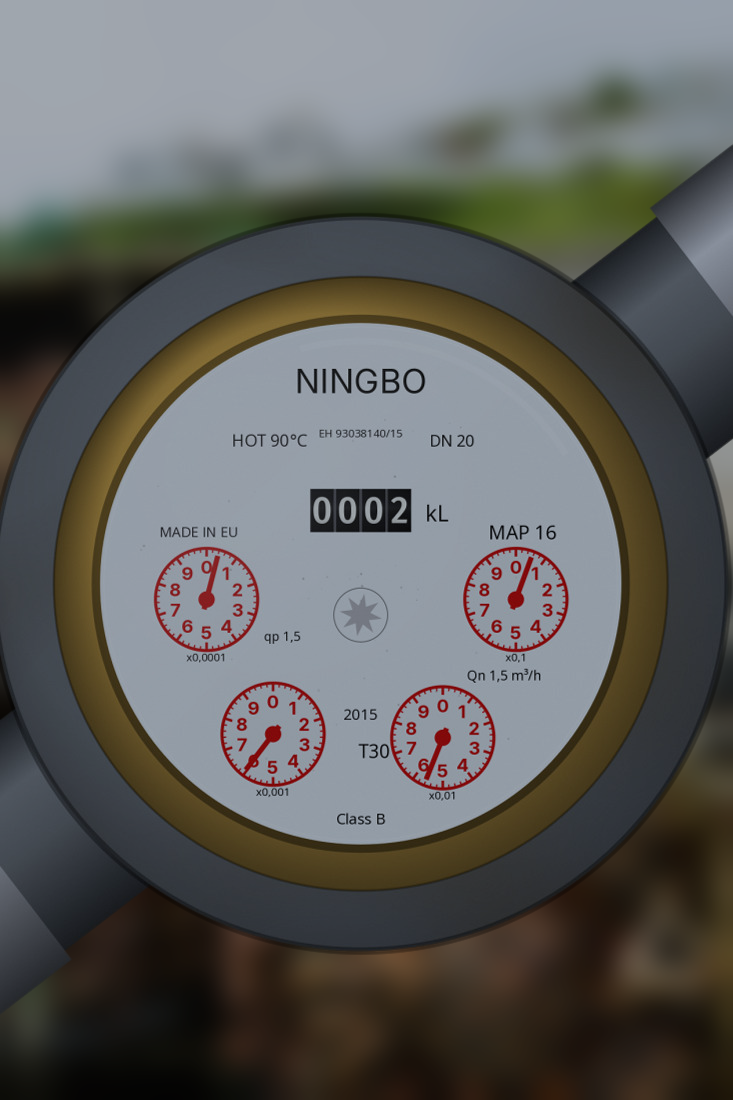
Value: 2.0560 kL
